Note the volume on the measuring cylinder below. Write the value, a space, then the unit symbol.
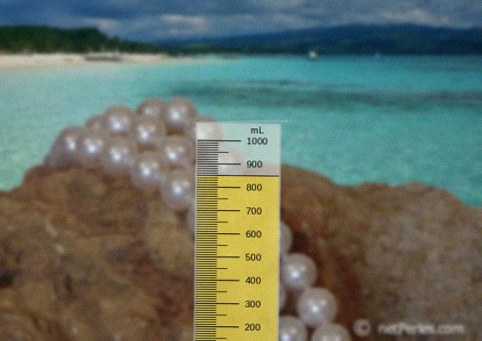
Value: 850 mL
